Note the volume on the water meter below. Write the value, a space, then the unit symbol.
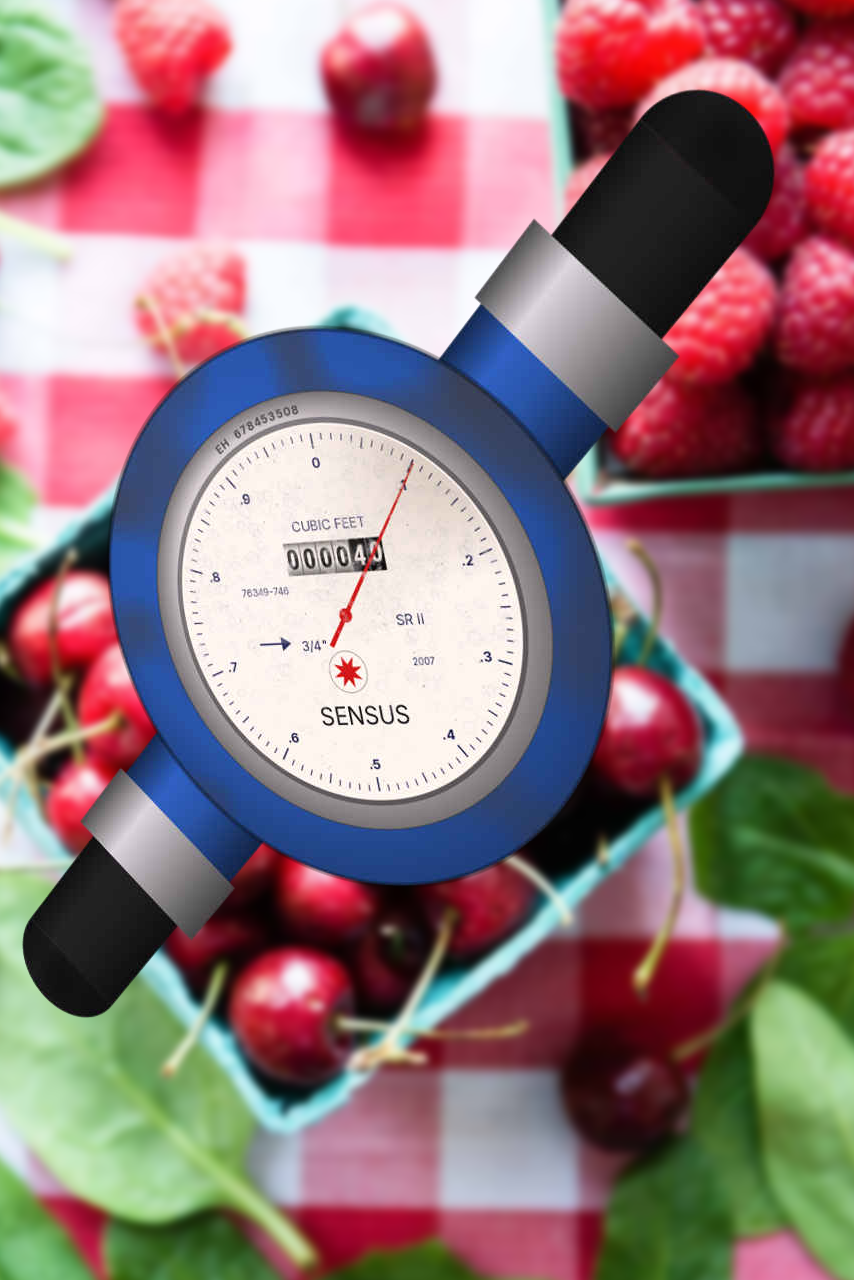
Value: 40.10 ft³
